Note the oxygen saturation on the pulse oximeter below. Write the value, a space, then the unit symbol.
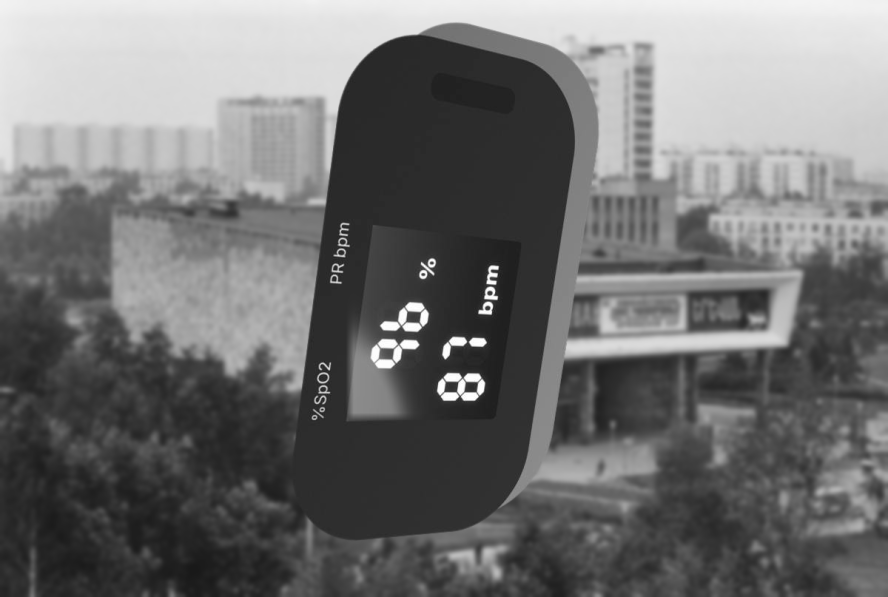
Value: 96 %
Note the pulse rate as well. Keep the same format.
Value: 87 bpm
